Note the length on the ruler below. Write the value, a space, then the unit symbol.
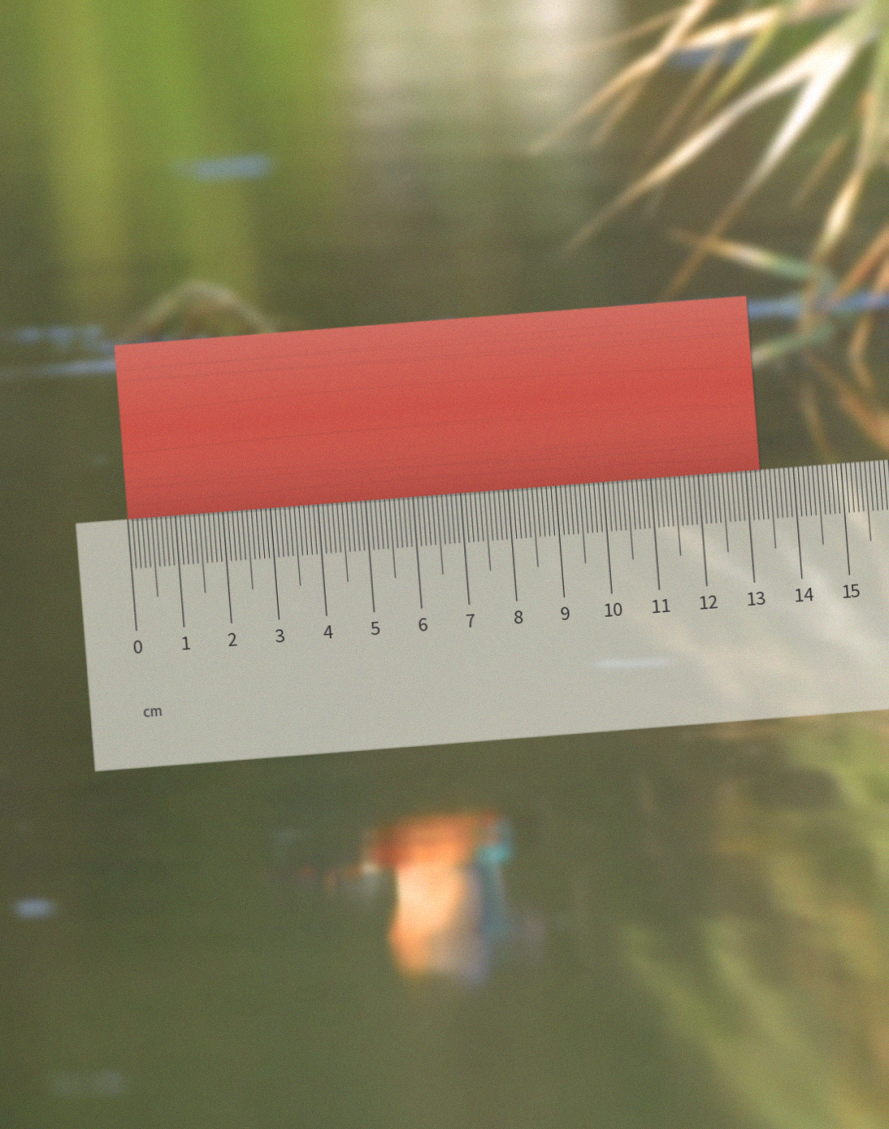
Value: 13.3 cm
